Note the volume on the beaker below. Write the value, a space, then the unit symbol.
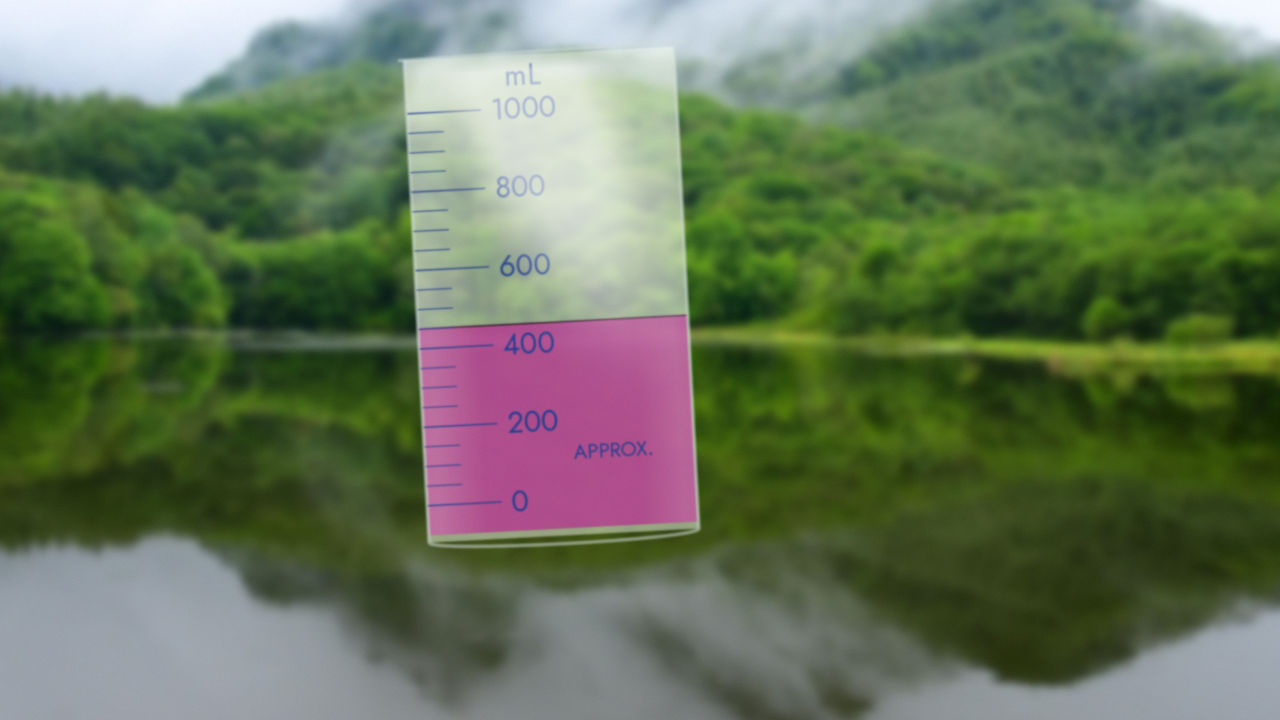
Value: 450 mL
